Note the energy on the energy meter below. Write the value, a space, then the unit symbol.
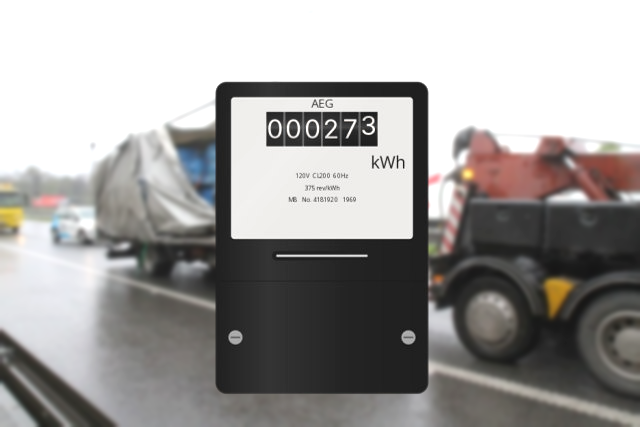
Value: 273 kWh
